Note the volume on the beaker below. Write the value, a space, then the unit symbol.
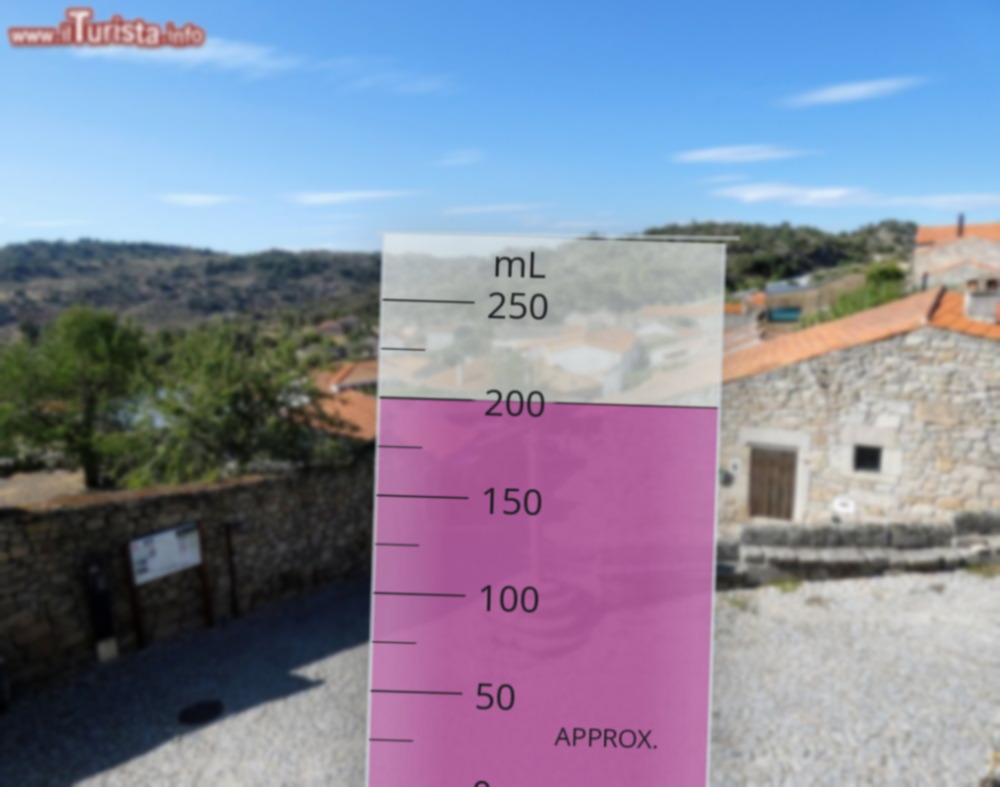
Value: 200 mL
